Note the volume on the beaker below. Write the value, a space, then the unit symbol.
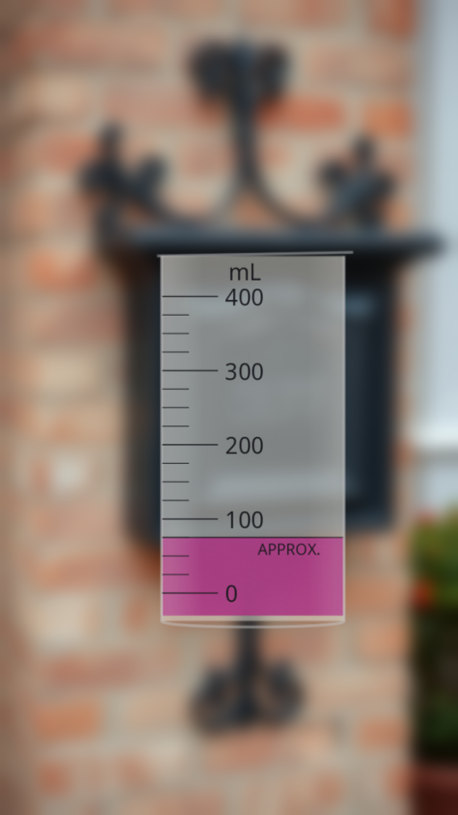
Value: 75 mL
